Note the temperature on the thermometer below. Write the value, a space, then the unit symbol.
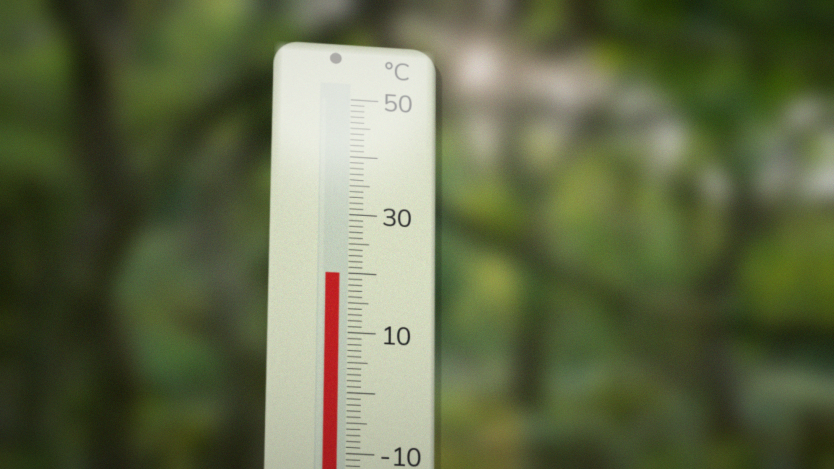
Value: 20 °C
